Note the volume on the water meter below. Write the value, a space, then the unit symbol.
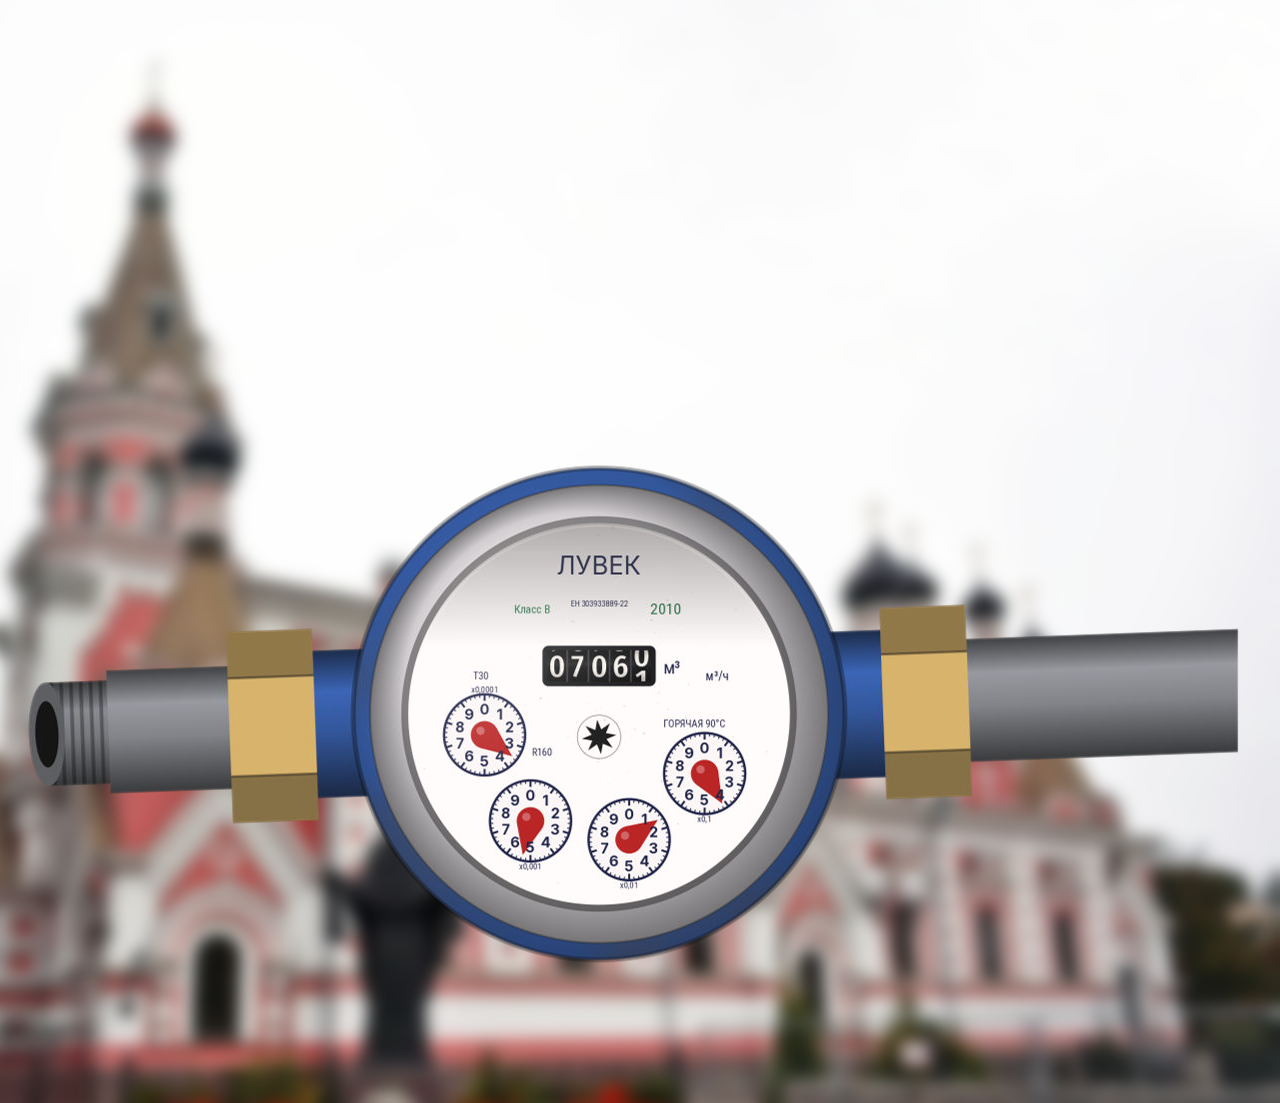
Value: 7060.4153 m³
